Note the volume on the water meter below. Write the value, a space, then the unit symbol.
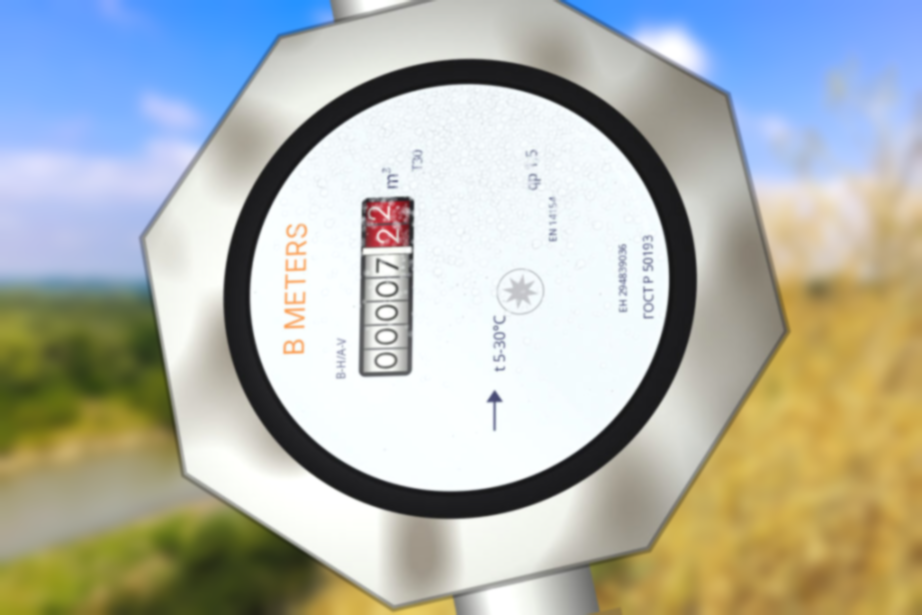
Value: 7.22 m³
